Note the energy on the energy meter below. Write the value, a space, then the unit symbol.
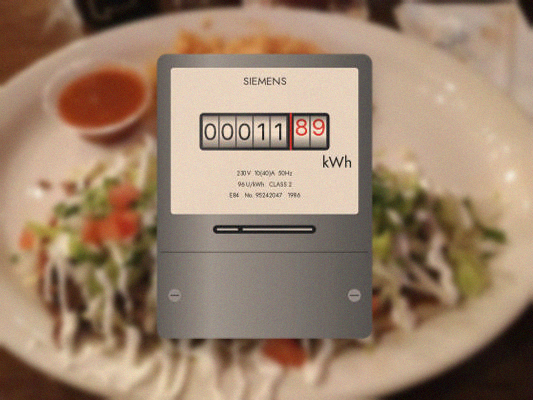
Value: 11.89 kWh
